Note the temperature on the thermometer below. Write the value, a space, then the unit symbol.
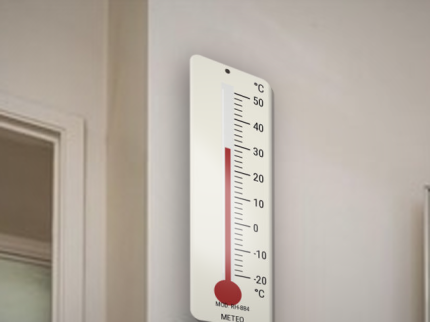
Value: 28 °C
